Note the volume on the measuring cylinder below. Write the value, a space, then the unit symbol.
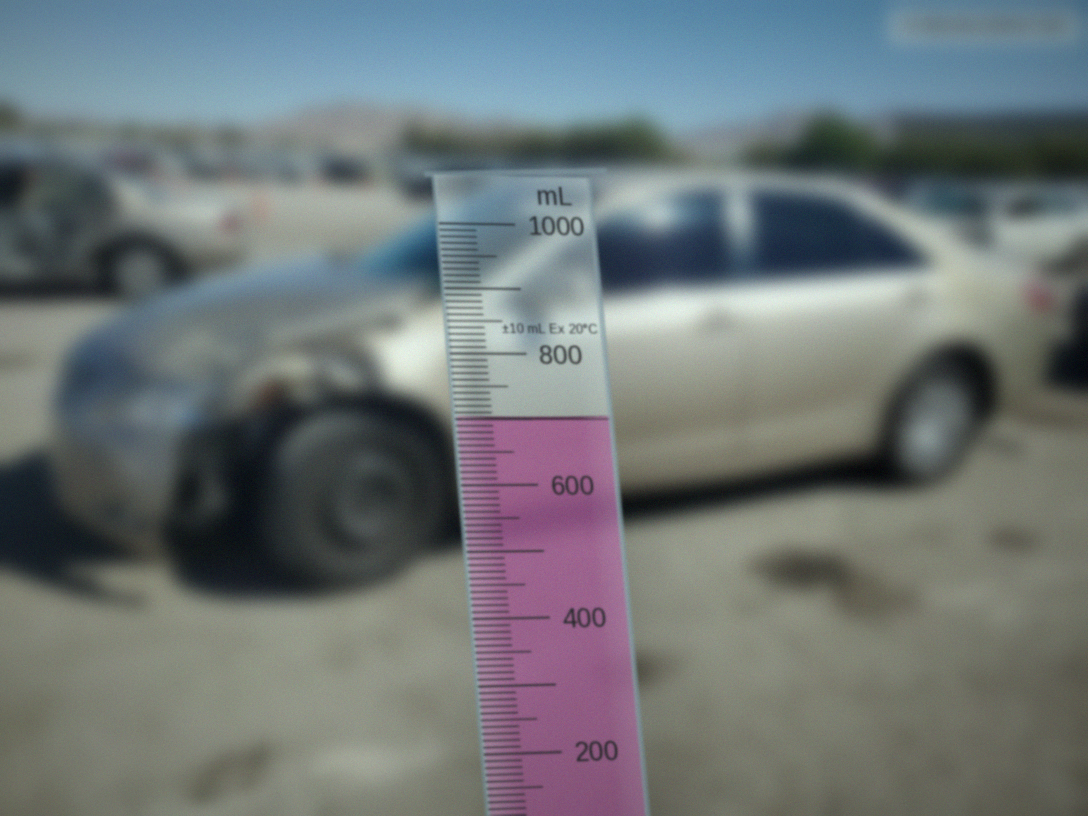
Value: 700 mL
